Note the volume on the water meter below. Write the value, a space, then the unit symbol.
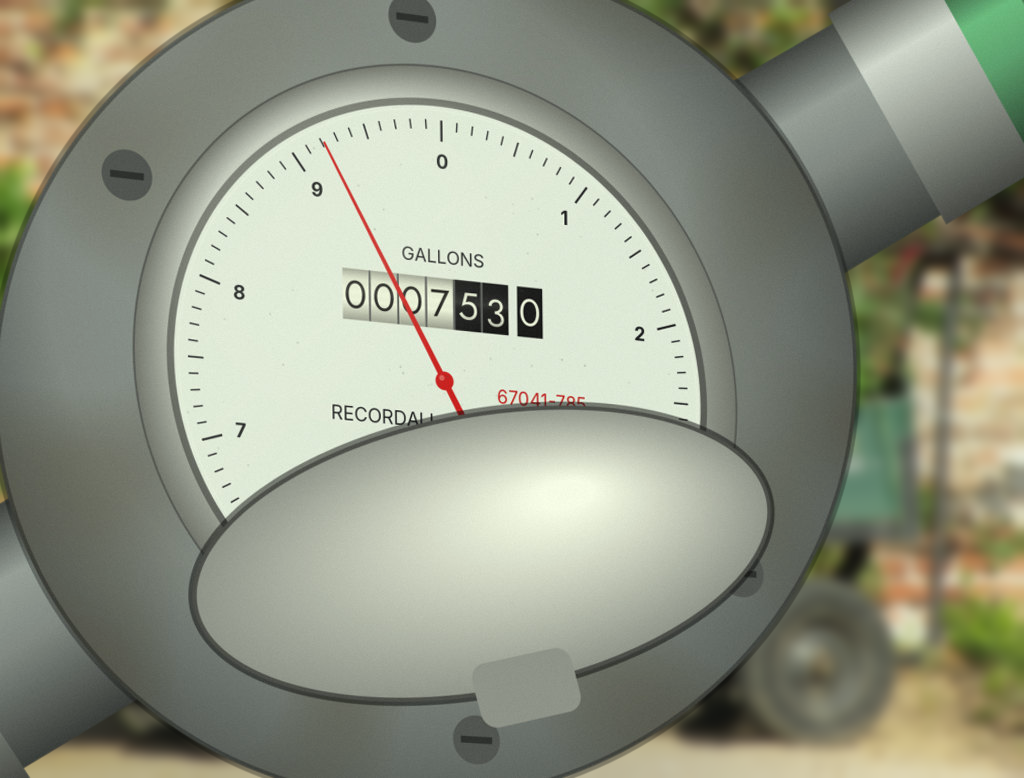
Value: 7529.2 gal
